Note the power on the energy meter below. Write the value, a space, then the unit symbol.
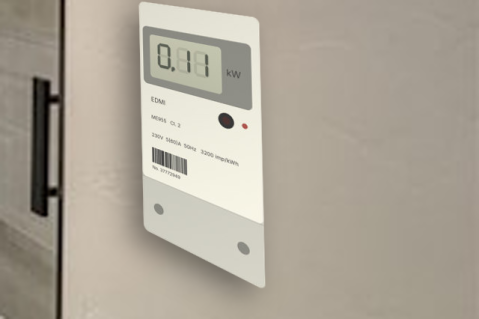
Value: 0.11 kW
